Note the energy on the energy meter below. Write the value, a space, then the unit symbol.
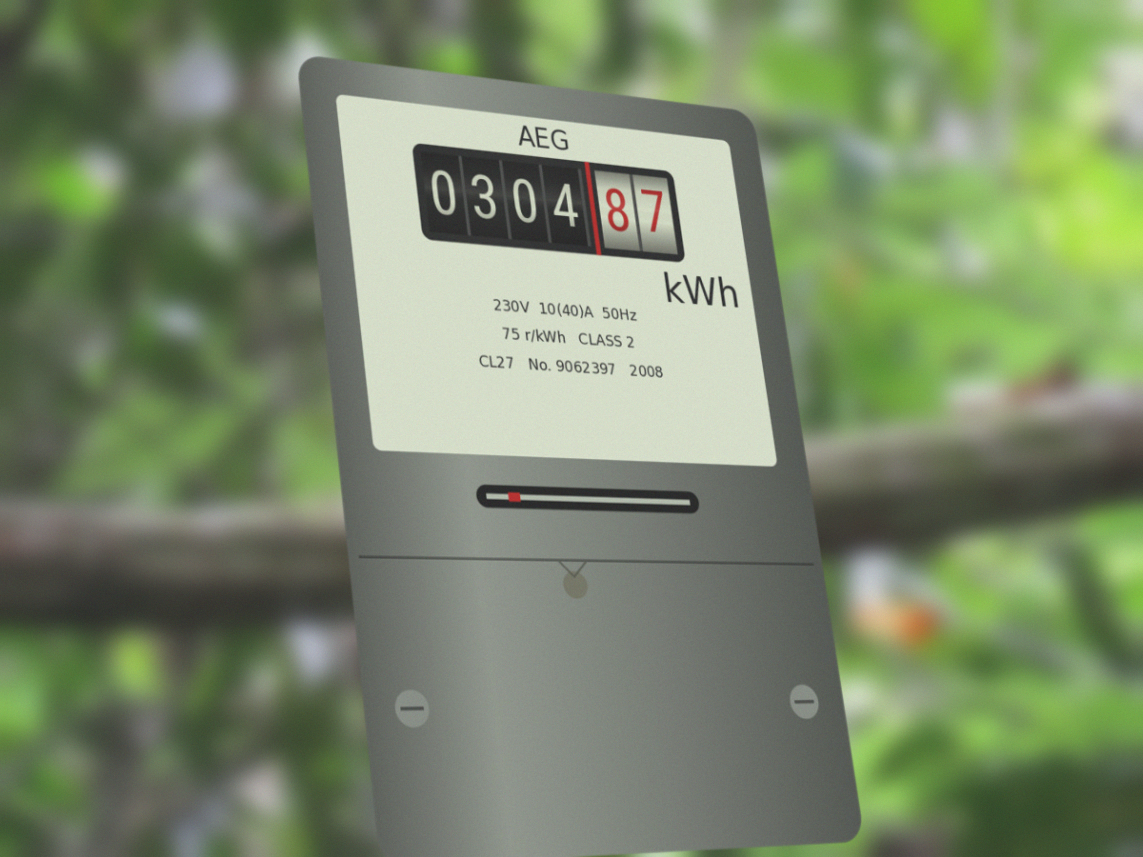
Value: 304.87 kWh
